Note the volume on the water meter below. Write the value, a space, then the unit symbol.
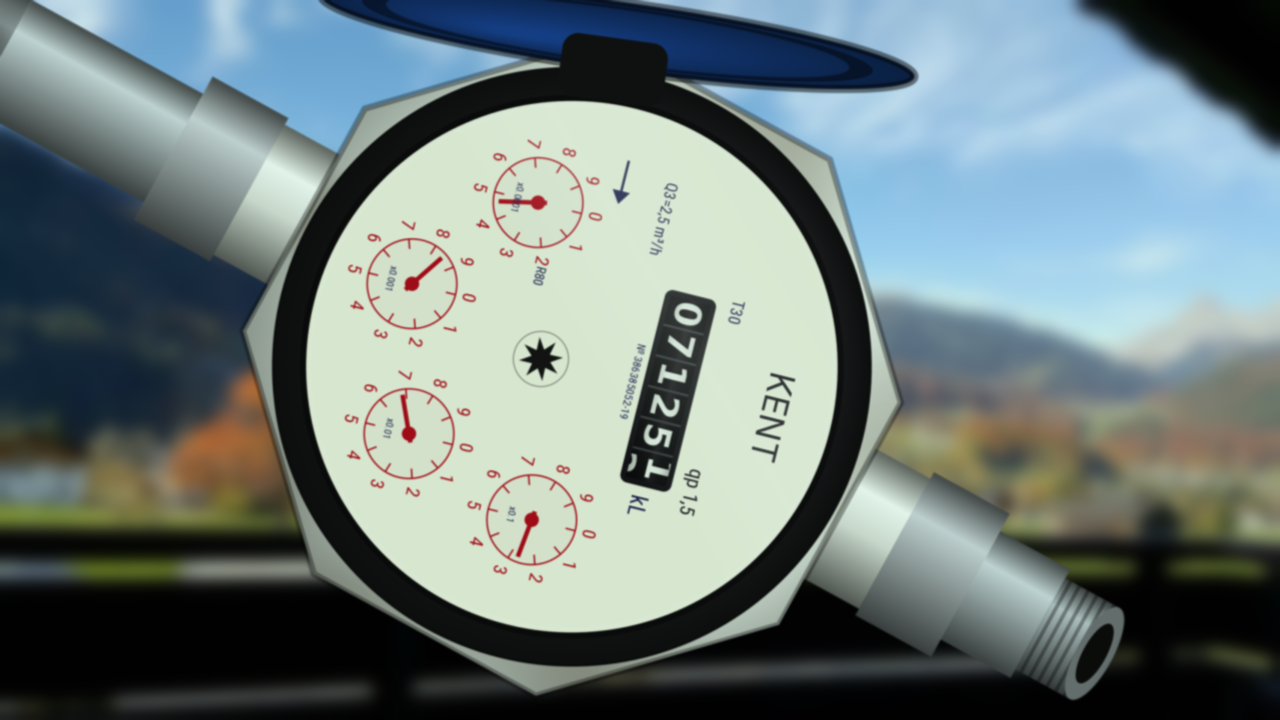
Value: 71251.2684 kL
